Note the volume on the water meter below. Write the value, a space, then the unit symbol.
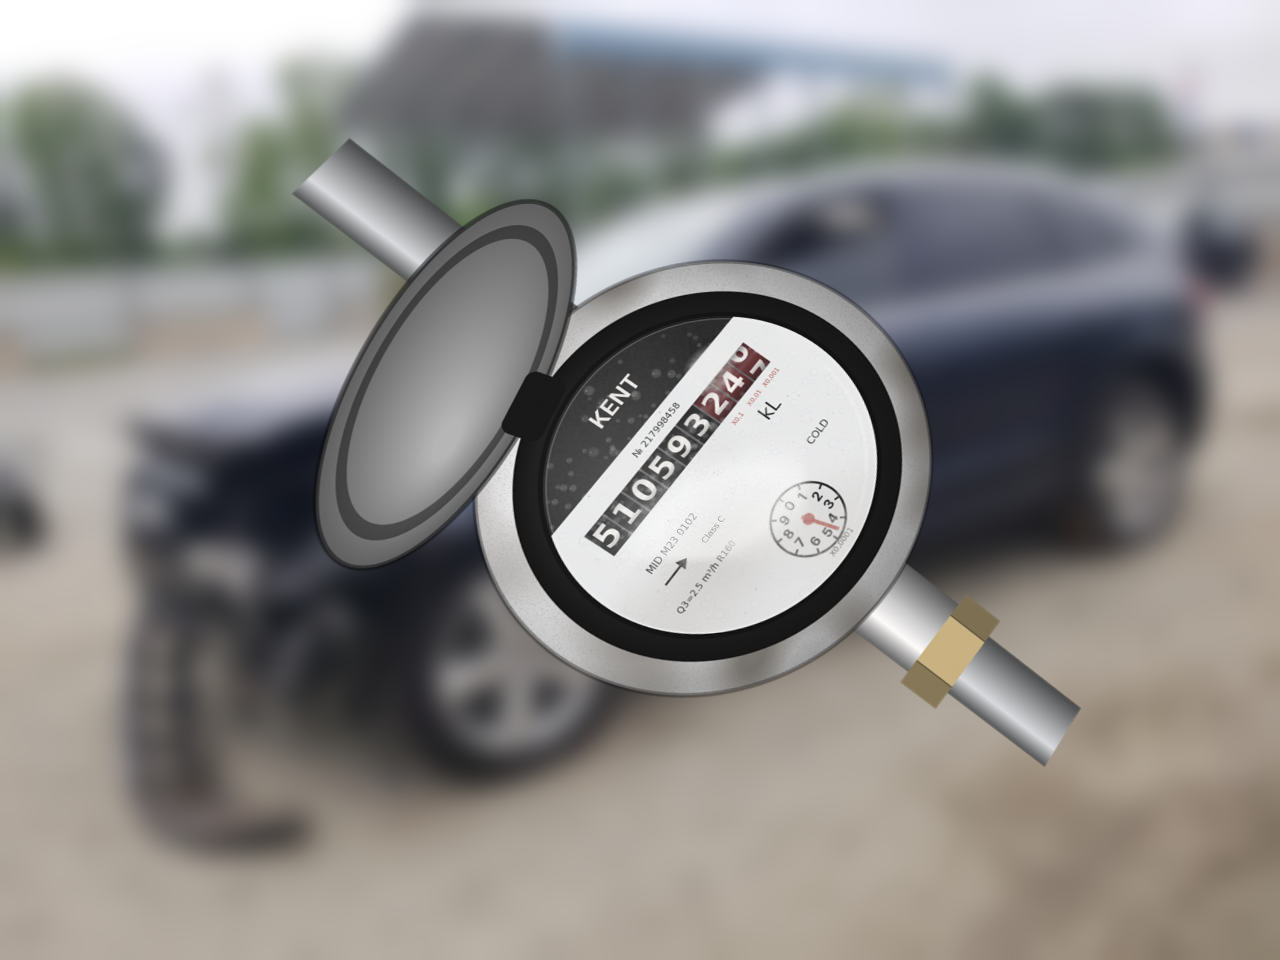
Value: 510593.2464 kL
